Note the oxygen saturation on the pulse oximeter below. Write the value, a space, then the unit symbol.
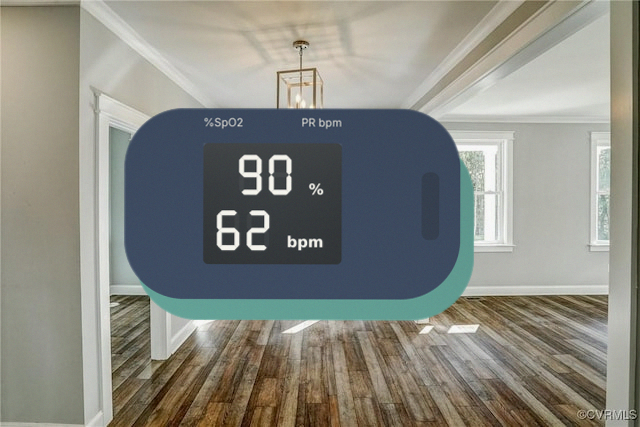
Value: 90 %
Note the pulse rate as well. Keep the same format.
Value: 62 bpm
